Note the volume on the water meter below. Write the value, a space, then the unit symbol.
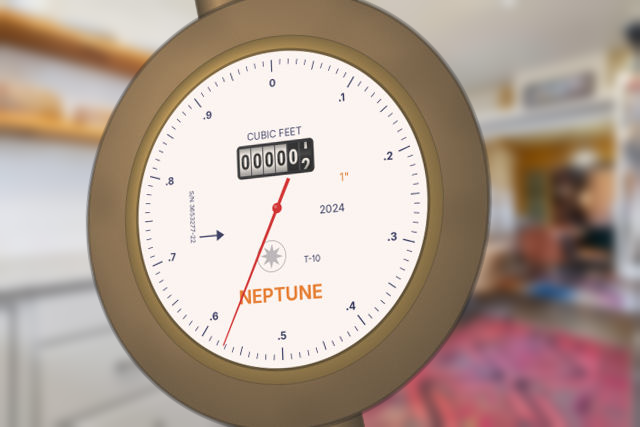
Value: 1.57 ft³
